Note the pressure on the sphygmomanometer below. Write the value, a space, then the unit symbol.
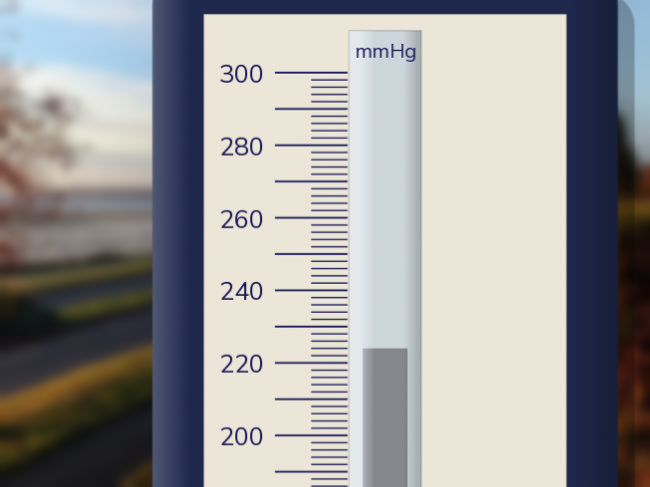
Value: 224 mmHg
